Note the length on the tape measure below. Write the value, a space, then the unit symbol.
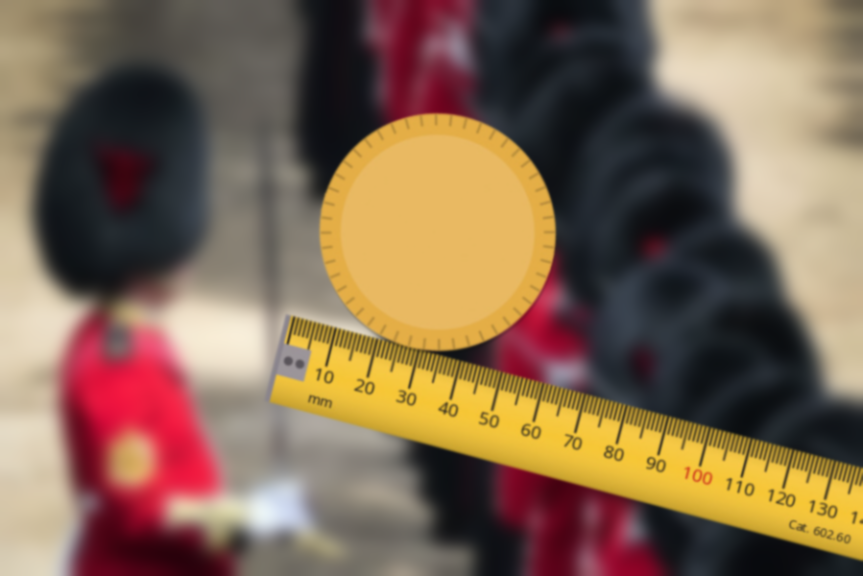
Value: 55 mm
